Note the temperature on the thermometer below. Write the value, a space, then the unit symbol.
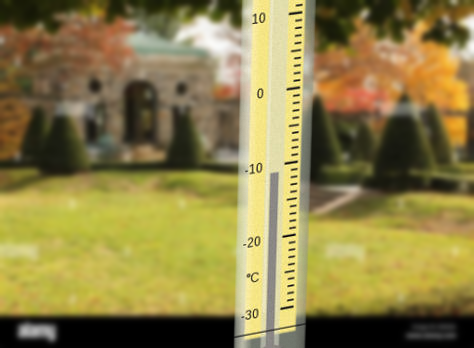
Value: -11 °C
